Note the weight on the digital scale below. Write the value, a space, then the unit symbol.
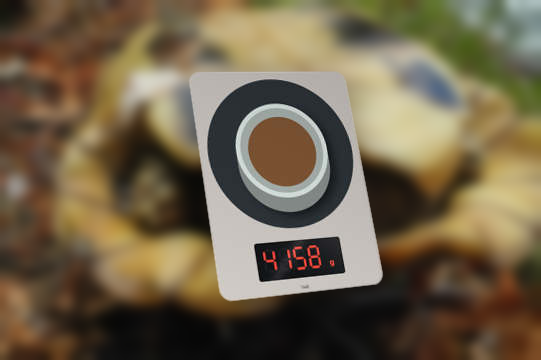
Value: 4158 g
